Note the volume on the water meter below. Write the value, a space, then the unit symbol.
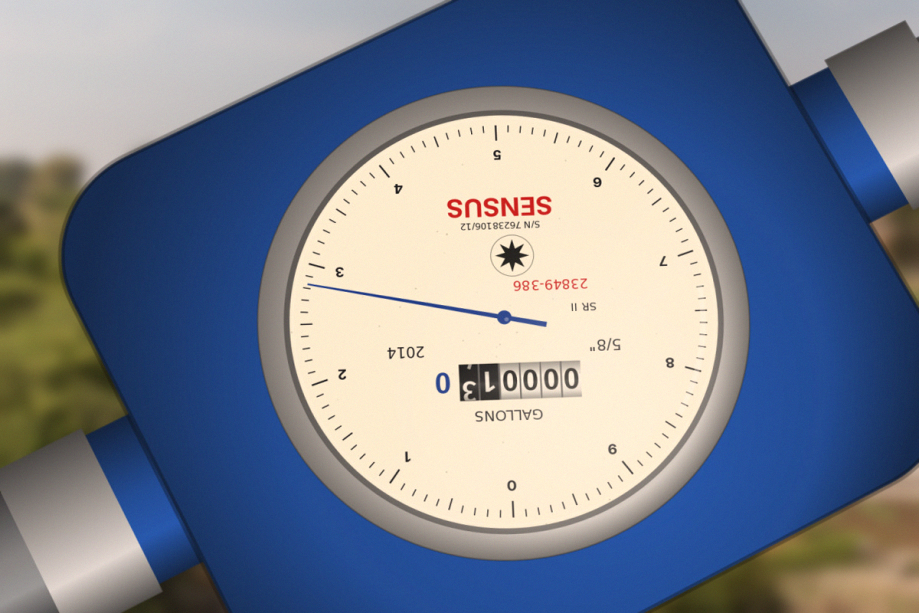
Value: 132.8 gal
